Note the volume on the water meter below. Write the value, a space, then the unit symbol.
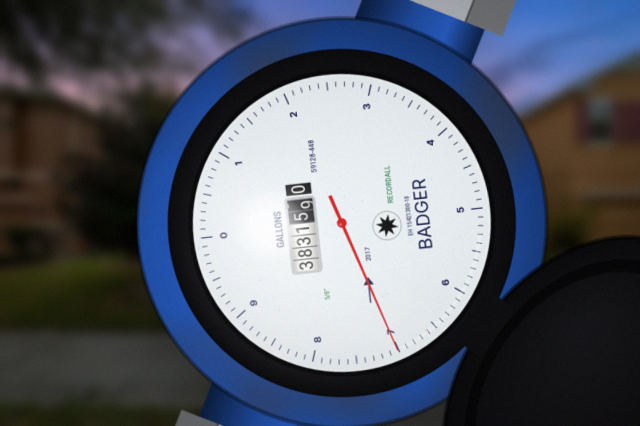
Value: 3831587.0 gal
